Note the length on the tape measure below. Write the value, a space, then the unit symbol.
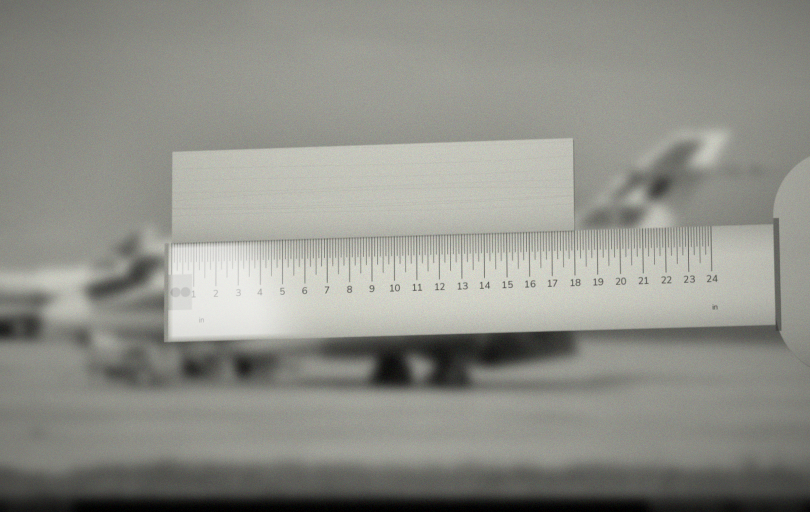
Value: 18 in
